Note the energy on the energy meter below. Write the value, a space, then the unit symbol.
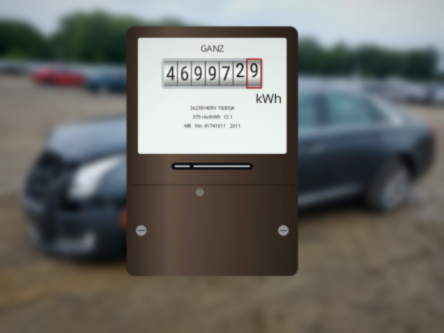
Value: 469972.9 kWh
